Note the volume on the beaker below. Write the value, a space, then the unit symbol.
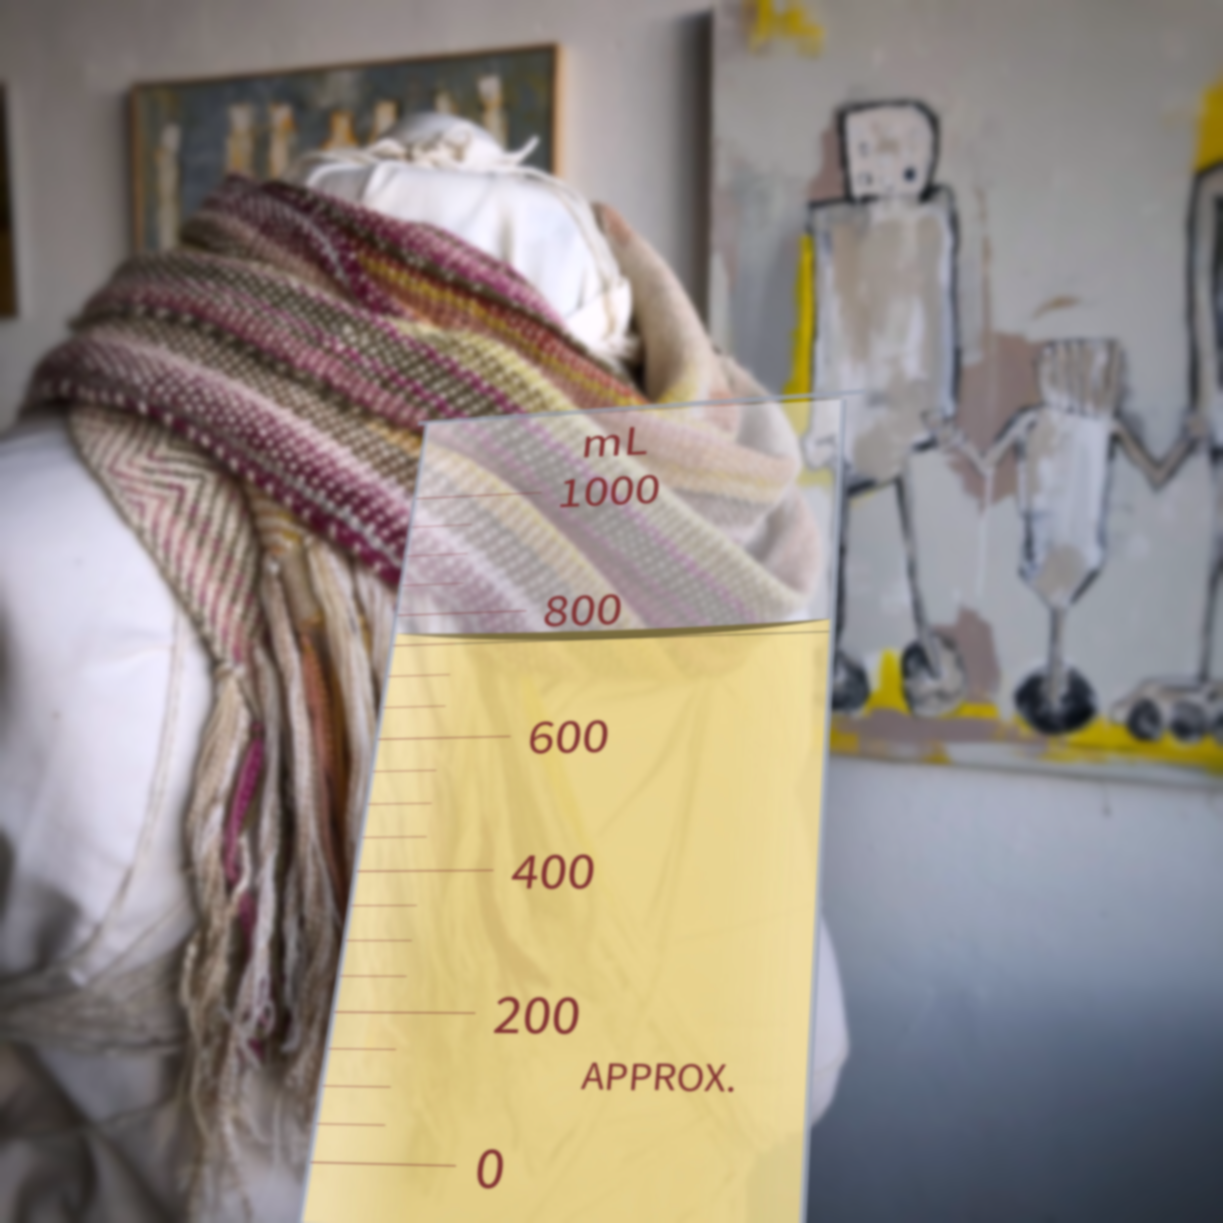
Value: 750 mL
